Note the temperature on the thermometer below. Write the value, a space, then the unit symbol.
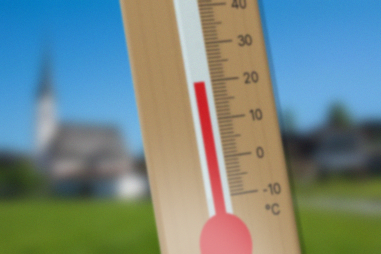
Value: 20 °C
